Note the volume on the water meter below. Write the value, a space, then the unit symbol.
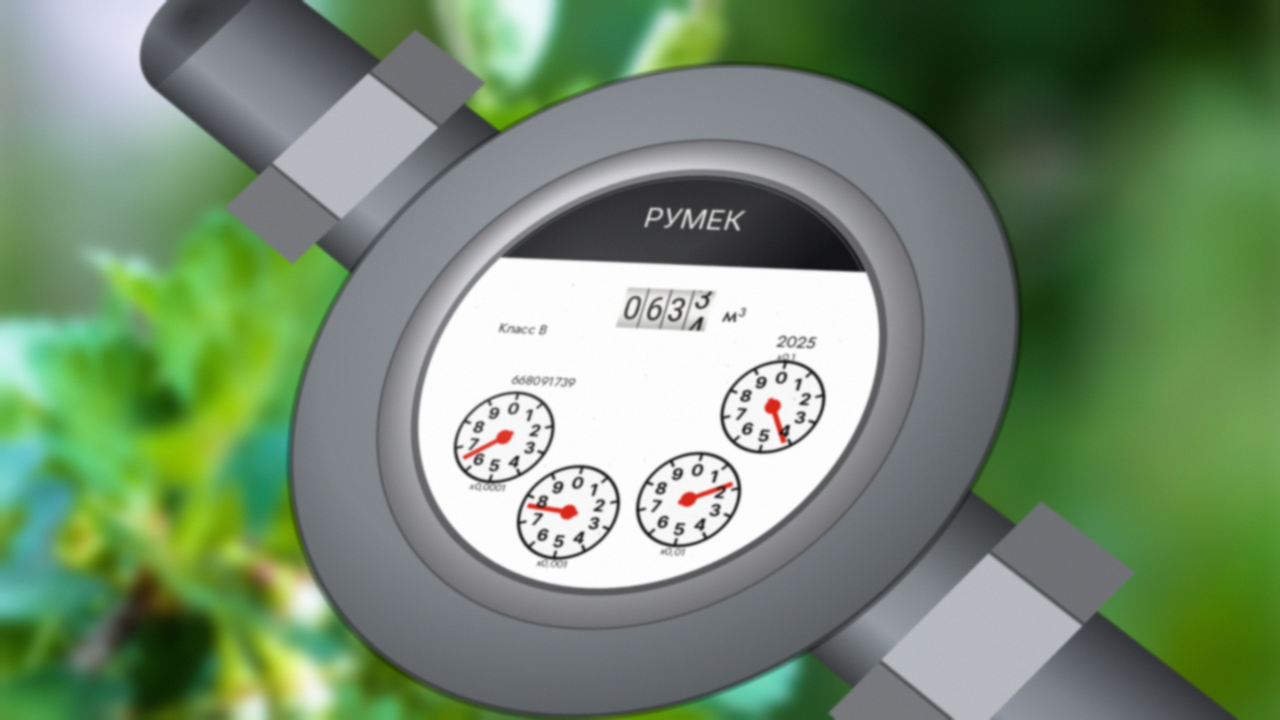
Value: 633.4176 m³
